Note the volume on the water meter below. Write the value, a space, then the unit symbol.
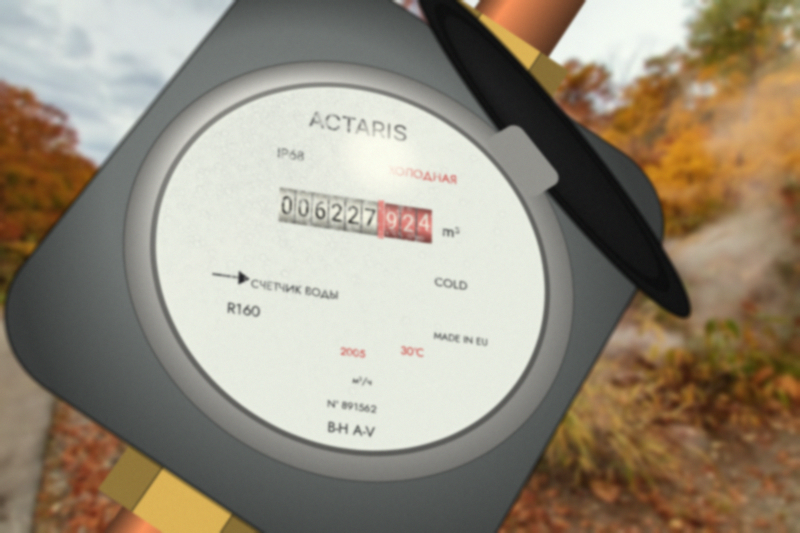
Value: 6227.924 m³
